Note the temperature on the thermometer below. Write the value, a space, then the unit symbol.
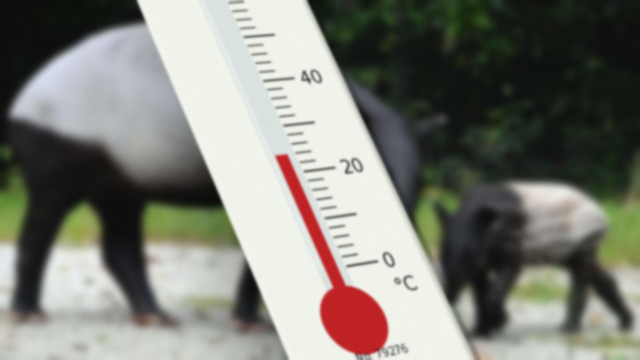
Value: 24 °C
